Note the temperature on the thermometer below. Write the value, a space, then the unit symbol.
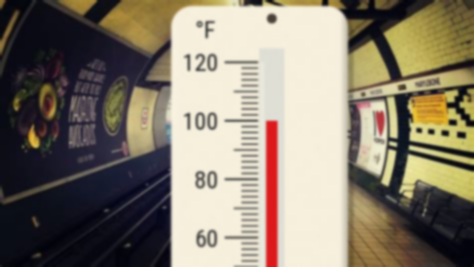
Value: 100 °F
